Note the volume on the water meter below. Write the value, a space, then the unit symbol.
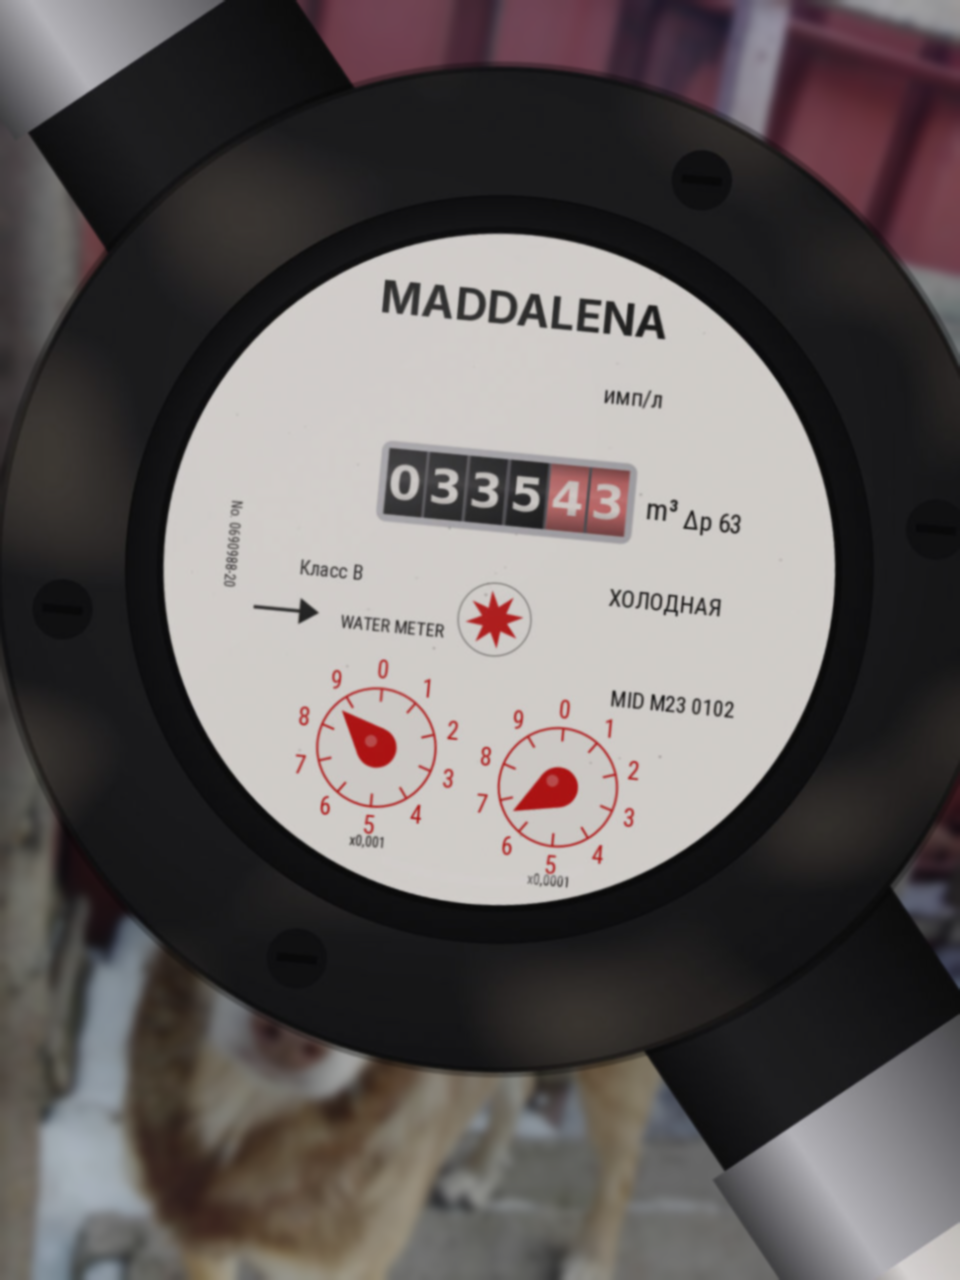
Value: 335.4386 m³
